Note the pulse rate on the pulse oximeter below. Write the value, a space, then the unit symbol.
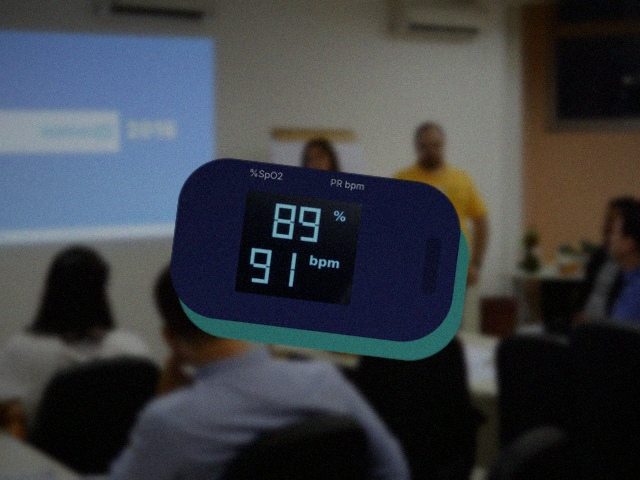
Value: 91 bpm
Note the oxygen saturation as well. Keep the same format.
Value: 89 %
